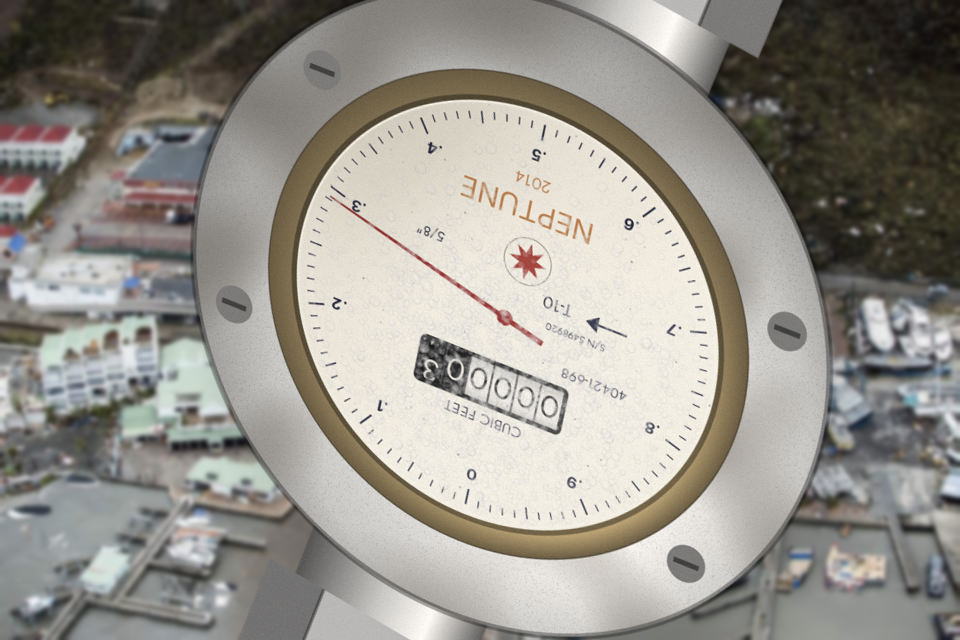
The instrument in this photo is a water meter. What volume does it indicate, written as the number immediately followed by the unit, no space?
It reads 3.29ft³
